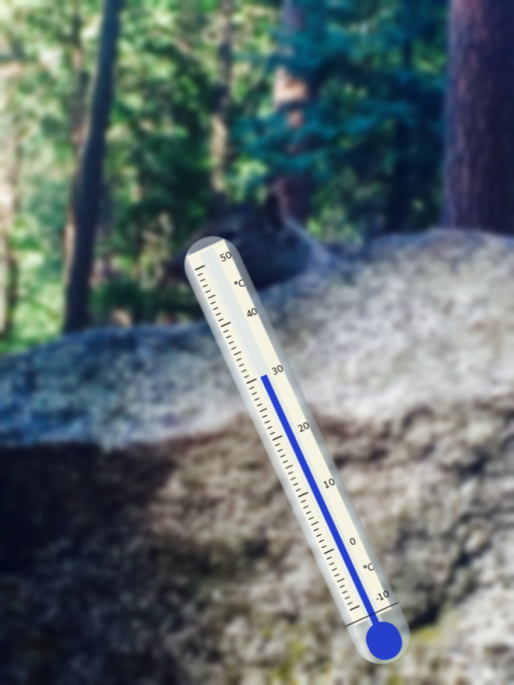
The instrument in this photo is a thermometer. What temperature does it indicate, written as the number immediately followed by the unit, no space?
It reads 30°C
